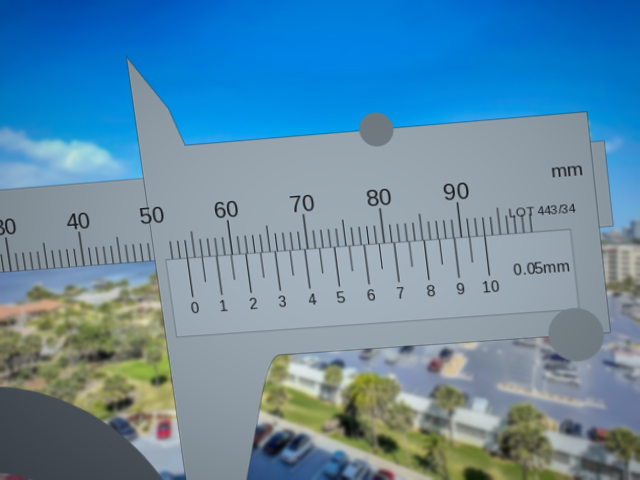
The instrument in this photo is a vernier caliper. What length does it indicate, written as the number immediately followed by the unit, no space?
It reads 54.0mm
